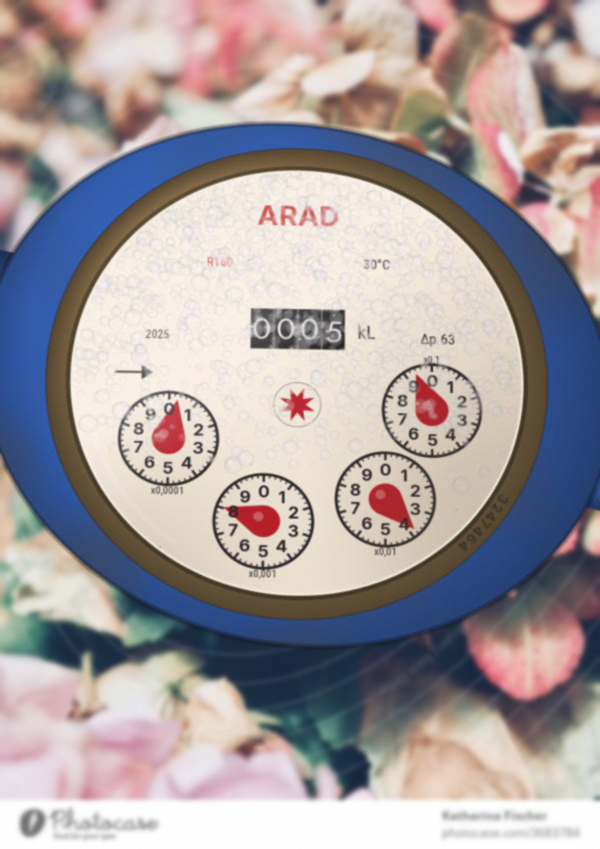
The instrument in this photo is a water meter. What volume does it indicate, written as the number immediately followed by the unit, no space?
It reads 4.9380kL
